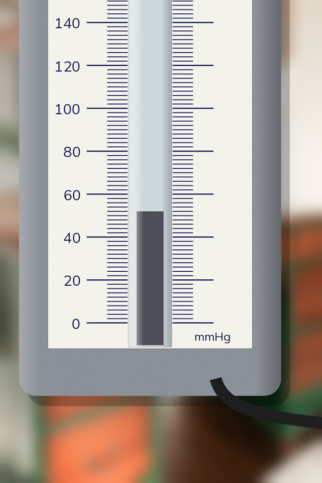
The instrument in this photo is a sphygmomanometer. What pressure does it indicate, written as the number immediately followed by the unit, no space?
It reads 52mmHg
